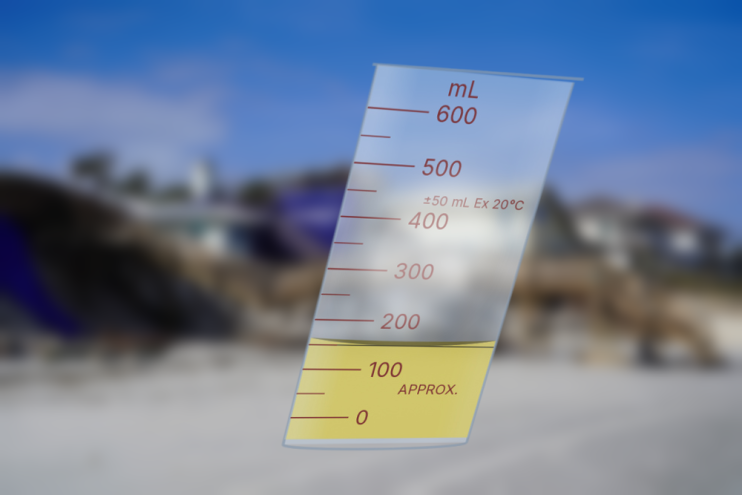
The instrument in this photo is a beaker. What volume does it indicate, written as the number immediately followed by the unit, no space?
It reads 150mL
